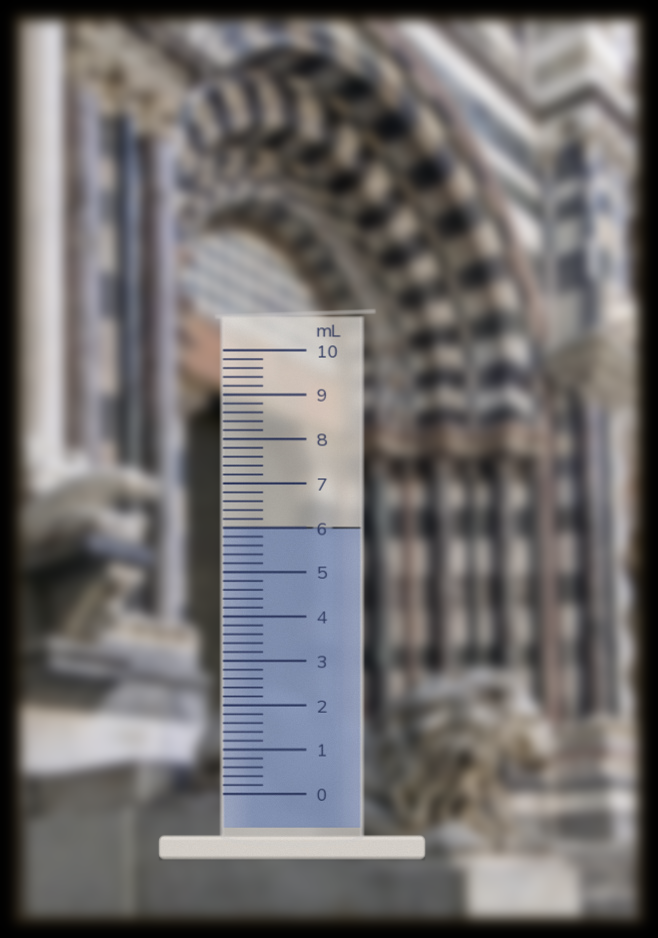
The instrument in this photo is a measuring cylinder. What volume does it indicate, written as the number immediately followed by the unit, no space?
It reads 6mL
